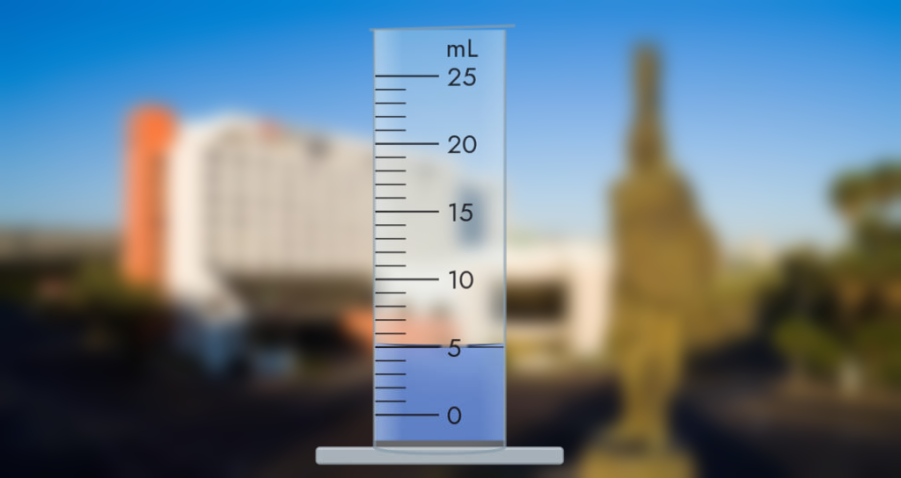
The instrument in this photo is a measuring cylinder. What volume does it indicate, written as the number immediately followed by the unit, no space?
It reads 5mL
